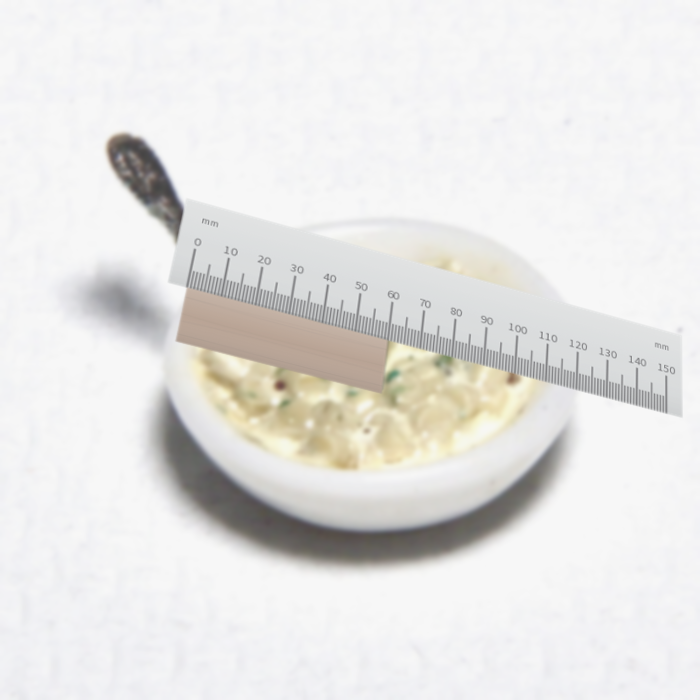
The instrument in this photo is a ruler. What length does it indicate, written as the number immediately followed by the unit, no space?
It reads 60mm
